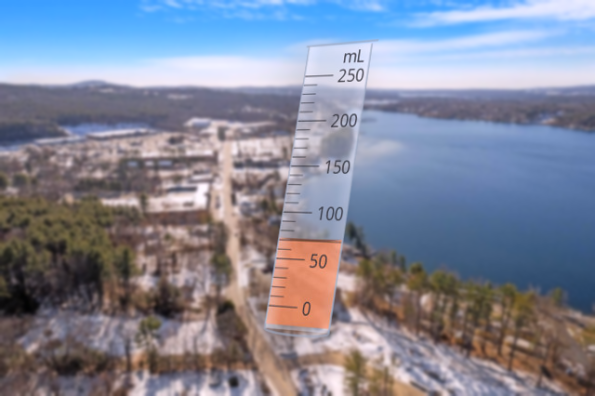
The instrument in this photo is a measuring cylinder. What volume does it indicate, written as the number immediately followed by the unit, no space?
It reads 70mL
